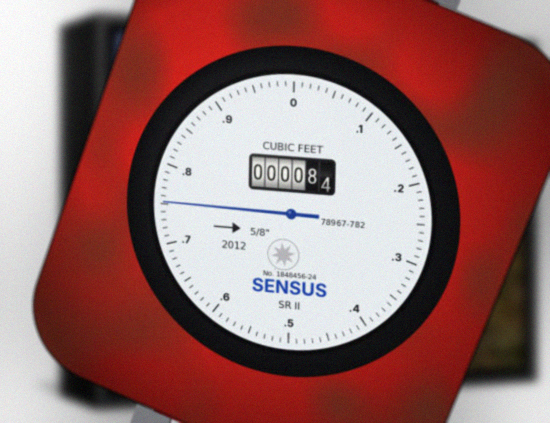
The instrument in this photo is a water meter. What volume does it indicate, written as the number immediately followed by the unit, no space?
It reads 83.75ft³
